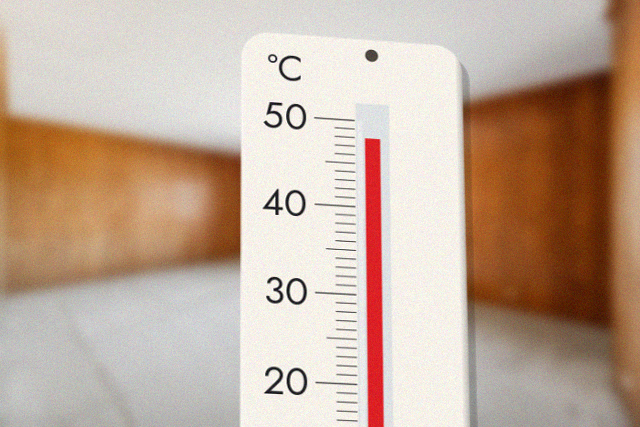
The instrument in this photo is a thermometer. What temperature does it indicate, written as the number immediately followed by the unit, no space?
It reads 48°C
